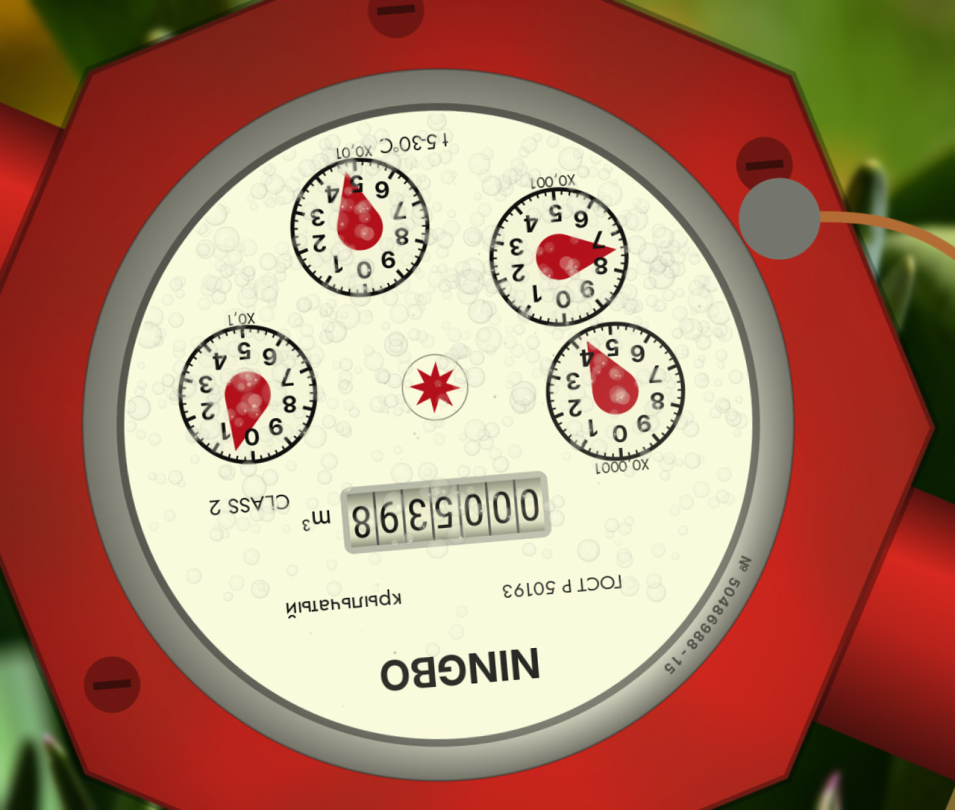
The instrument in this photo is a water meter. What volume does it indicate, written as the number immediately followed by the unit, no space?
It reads 5398.0474m³
